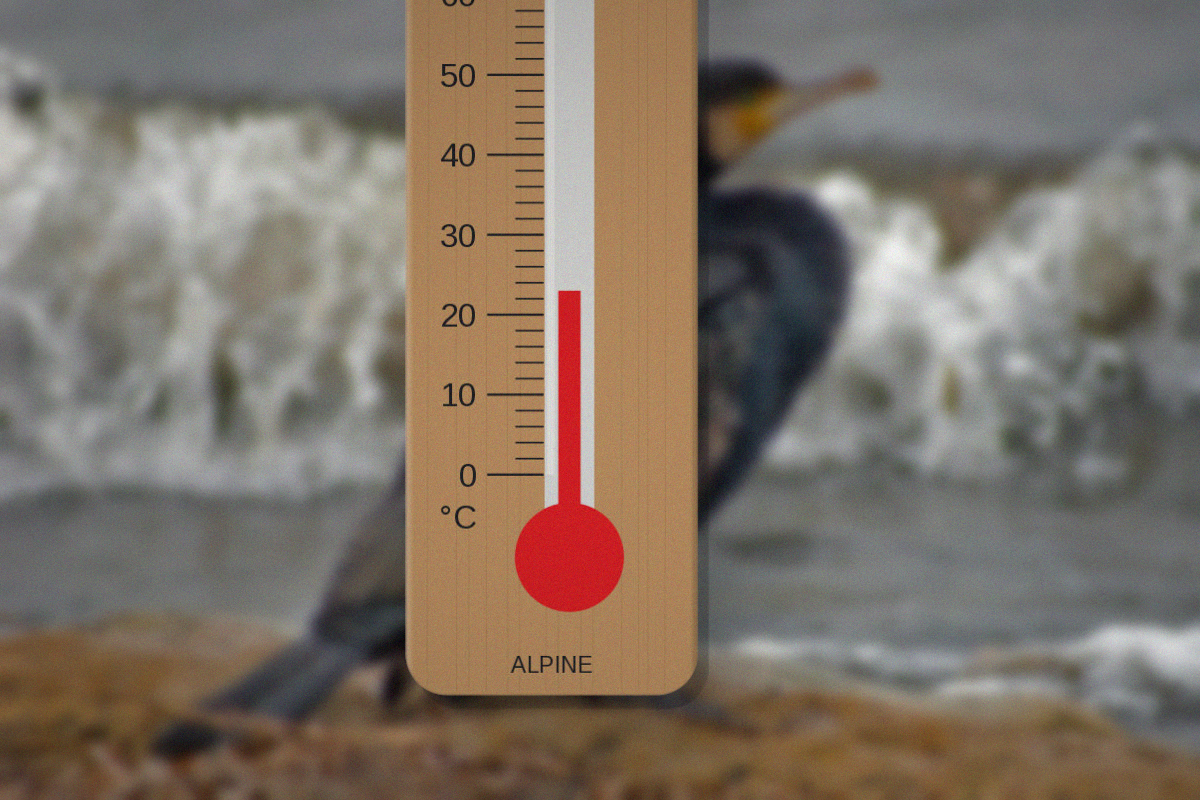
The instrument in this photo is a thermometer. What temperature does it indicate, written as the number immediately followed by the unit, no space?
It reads 23°C
